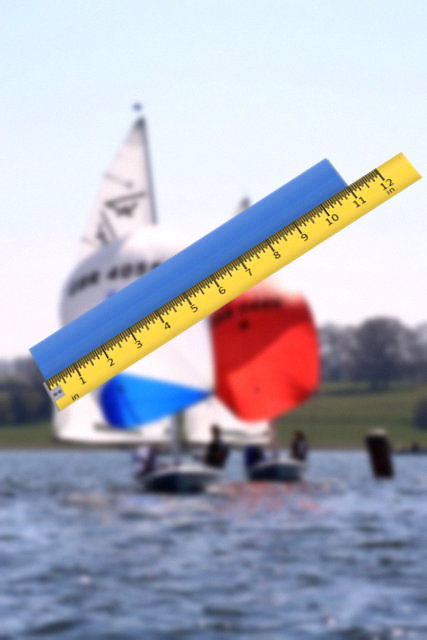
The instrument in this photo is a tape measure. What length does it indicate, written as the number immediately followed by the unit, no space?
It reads 11in
